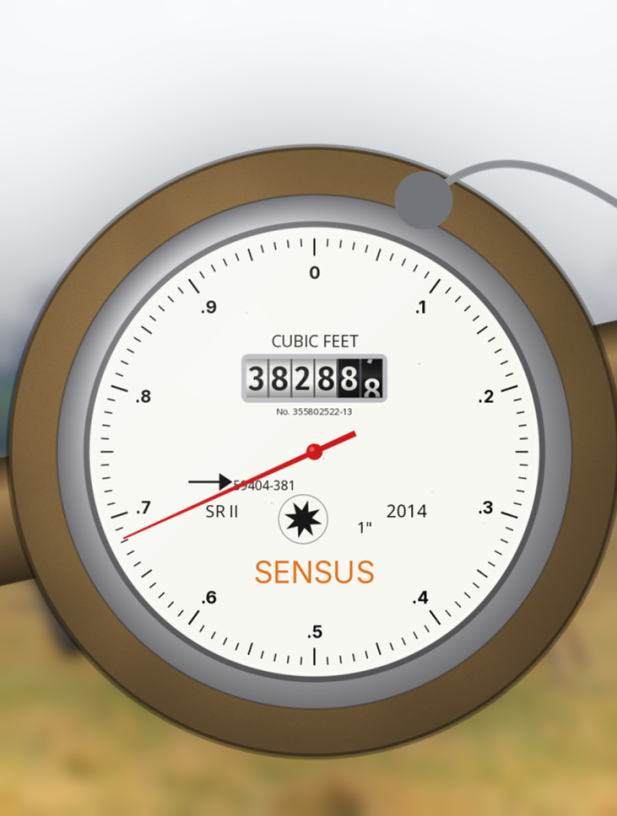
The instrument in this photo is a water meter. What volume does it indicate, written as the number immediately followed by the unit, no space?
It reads 382887.68ft³
